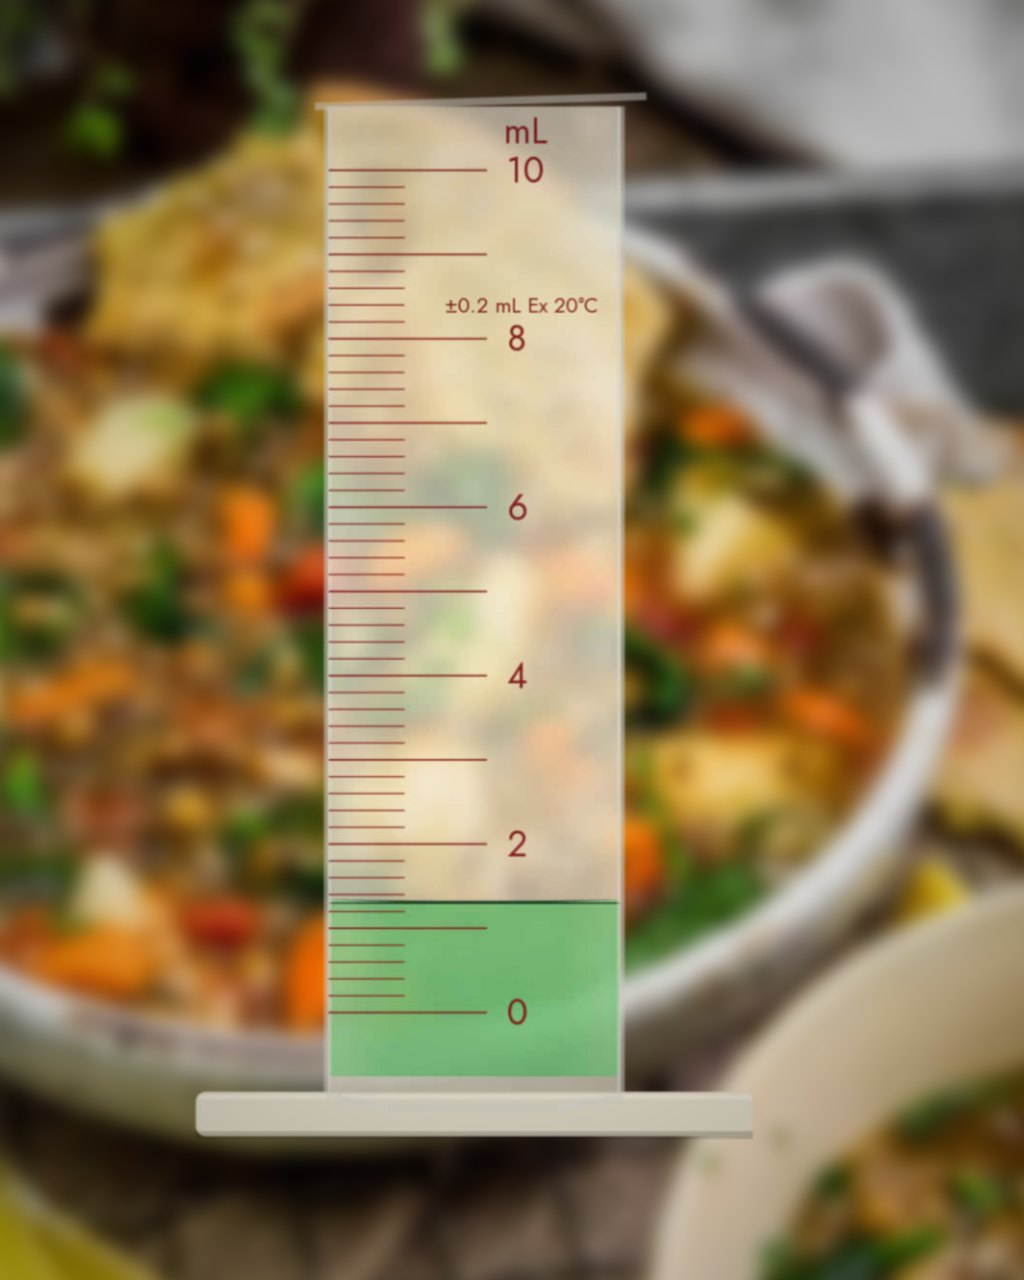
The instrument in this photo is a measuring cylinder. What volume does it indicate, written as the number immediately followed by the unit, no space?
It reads 1.3mL
